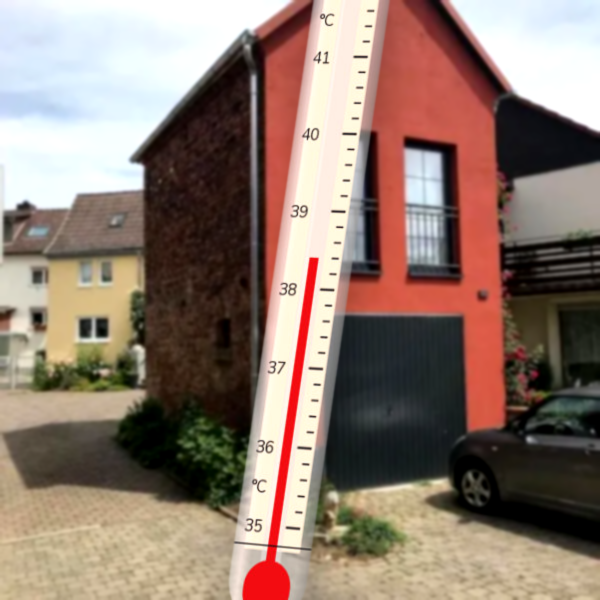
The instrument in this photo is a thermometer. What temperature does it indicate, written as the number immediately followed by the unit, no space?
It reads 38.4°C
